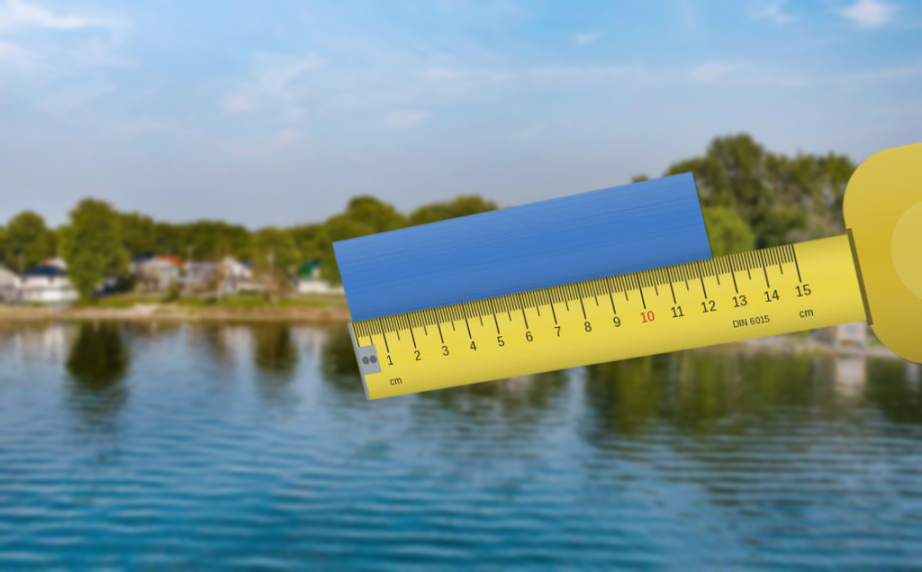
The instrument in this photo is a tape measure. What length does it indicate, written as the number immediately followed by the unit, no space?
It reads 12.5cm
